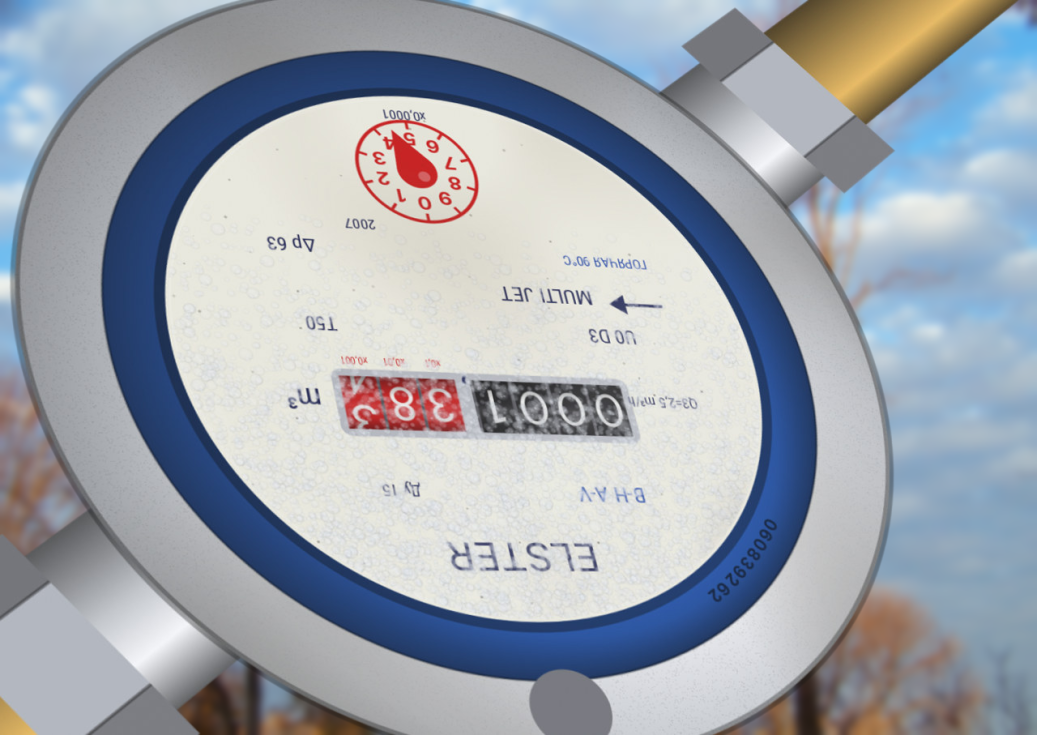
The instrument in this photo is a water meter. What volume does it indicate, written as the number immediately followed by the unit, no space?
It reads 1.3834m³
